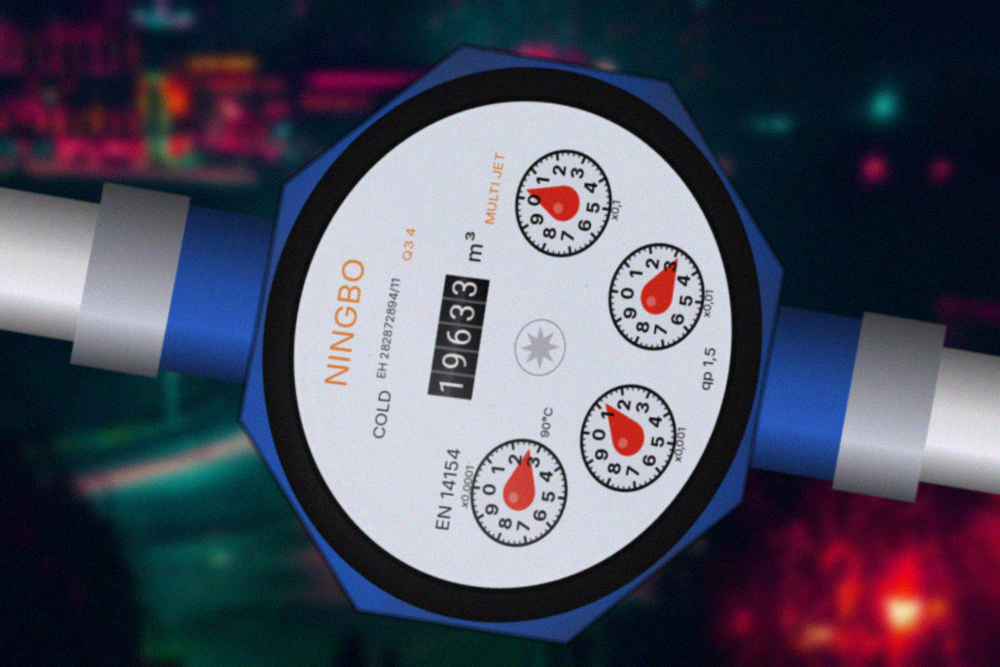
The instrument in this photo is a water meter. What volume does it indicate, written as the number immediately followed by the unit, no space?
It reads 19633.0312m³
